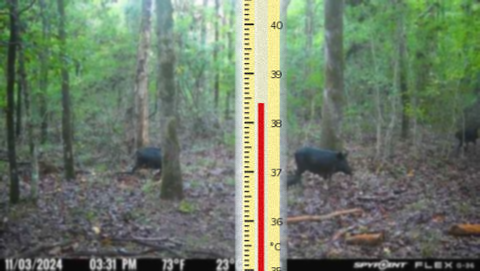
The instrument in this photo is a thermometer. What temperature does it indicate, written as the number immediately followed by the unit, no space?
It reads 38.4°C
